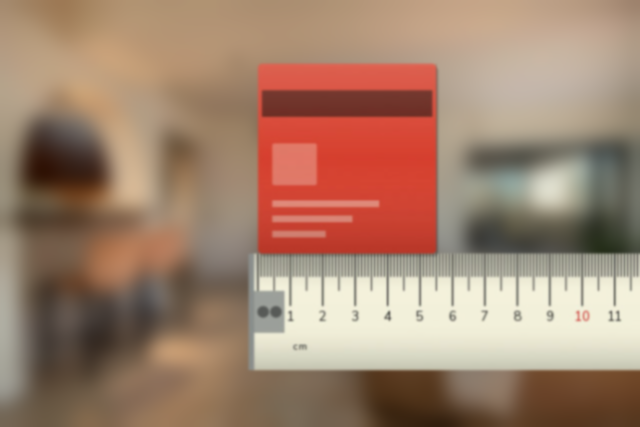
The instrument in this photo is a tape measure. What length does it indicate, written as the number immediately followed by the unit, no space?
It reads 5.5cm
